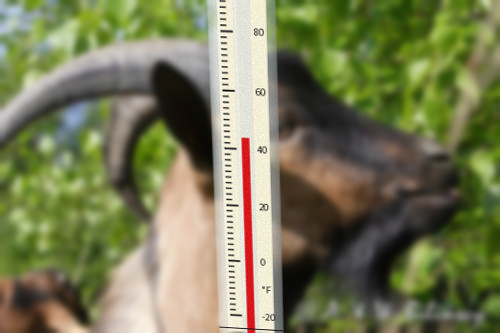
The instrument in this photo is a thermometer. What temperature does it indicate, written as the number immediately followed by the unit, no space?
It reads 44°F
